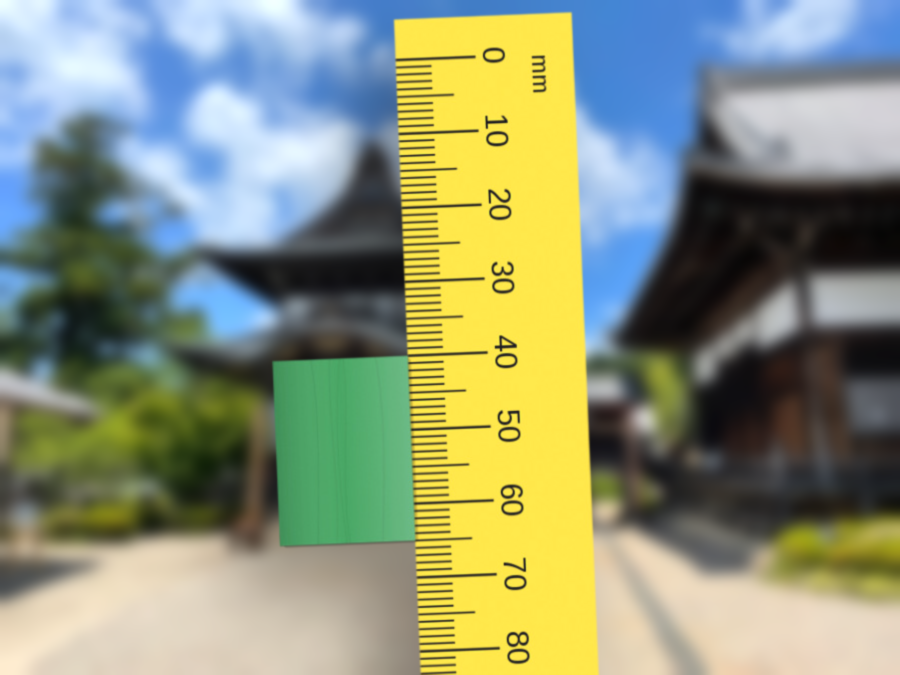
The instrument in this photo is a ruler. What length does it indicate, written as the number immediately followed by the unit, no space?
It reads 25mm
